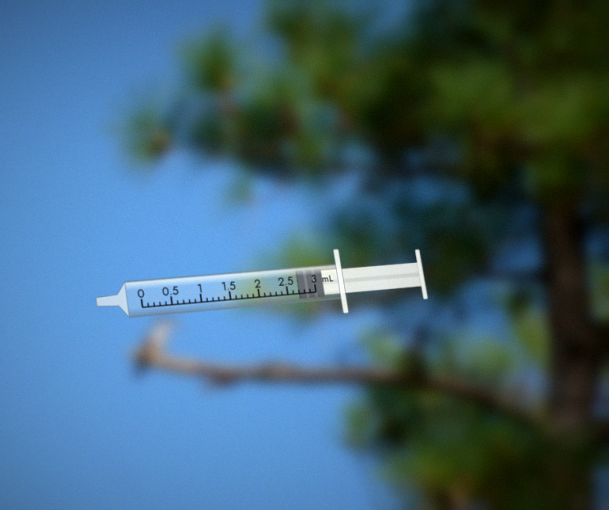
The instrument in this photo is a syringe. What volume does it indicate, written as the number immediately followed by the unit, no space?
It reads 2.7mL
